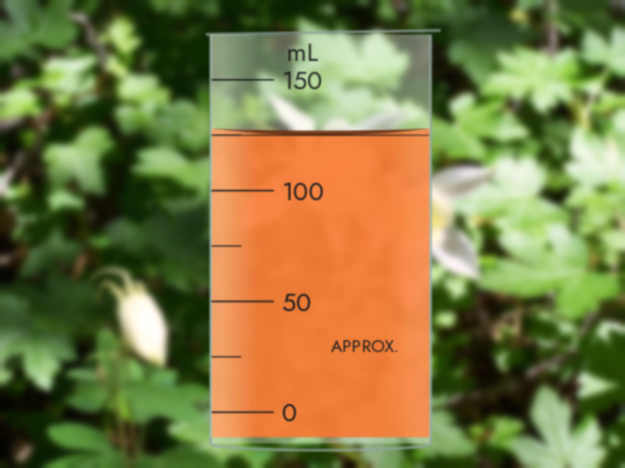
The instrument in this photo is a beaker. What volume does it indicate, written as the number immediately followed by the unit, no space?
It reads 125mL
